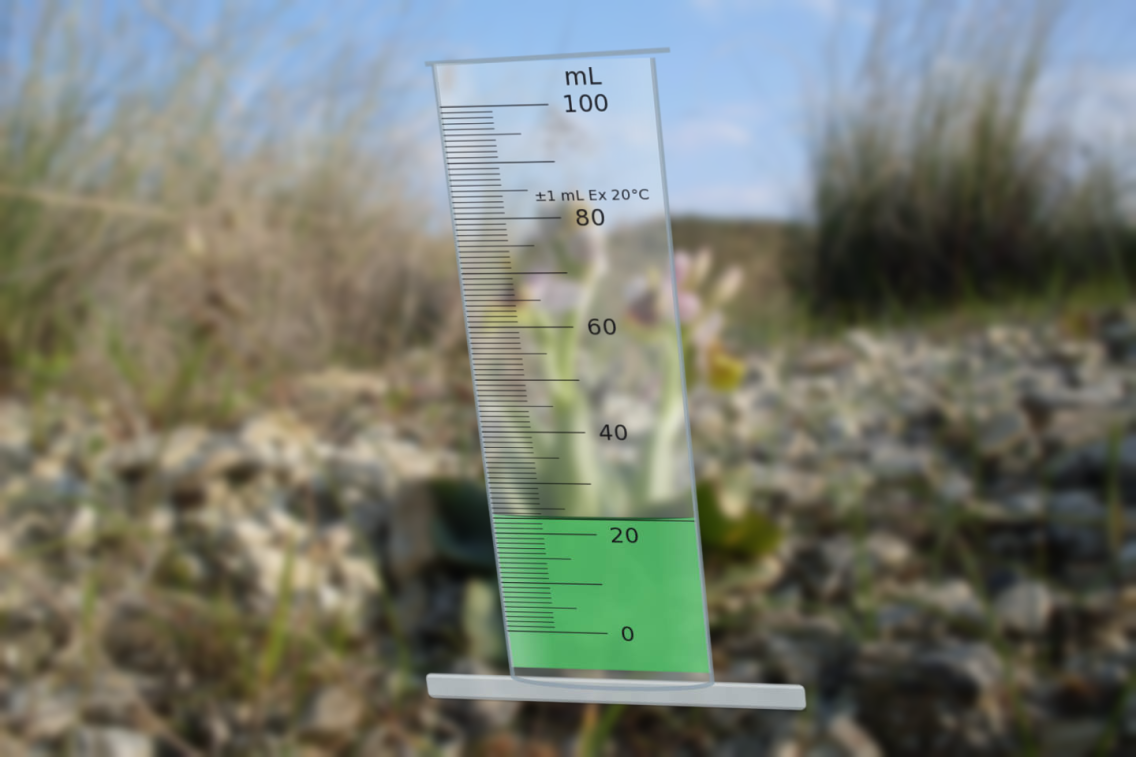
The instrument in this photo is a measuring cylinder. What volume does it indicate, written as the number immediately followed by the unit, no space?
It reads 23mL
